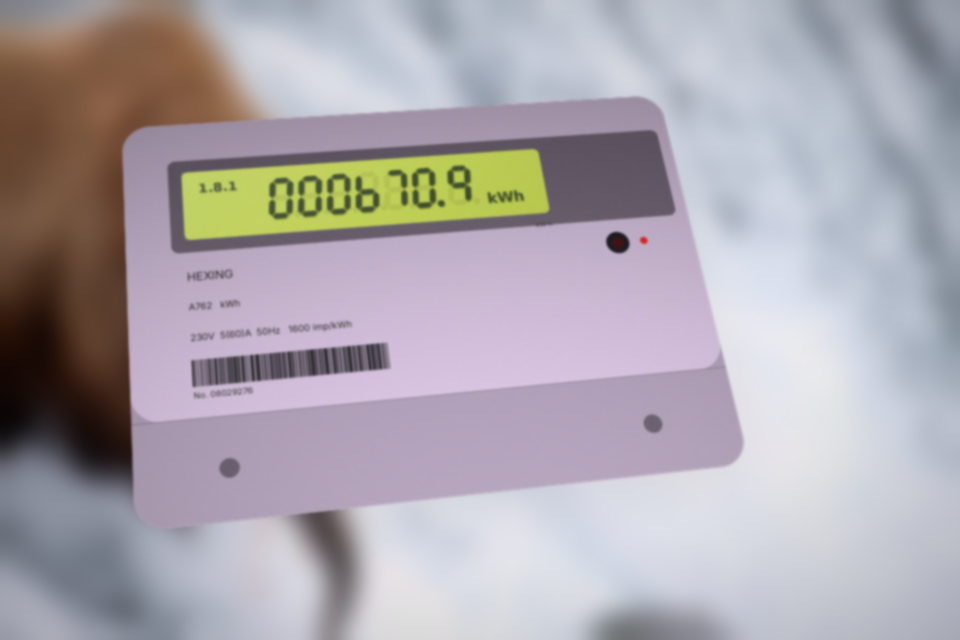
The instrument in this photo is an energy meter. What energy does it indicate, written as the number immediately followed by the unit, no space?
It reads 670.9kWh
